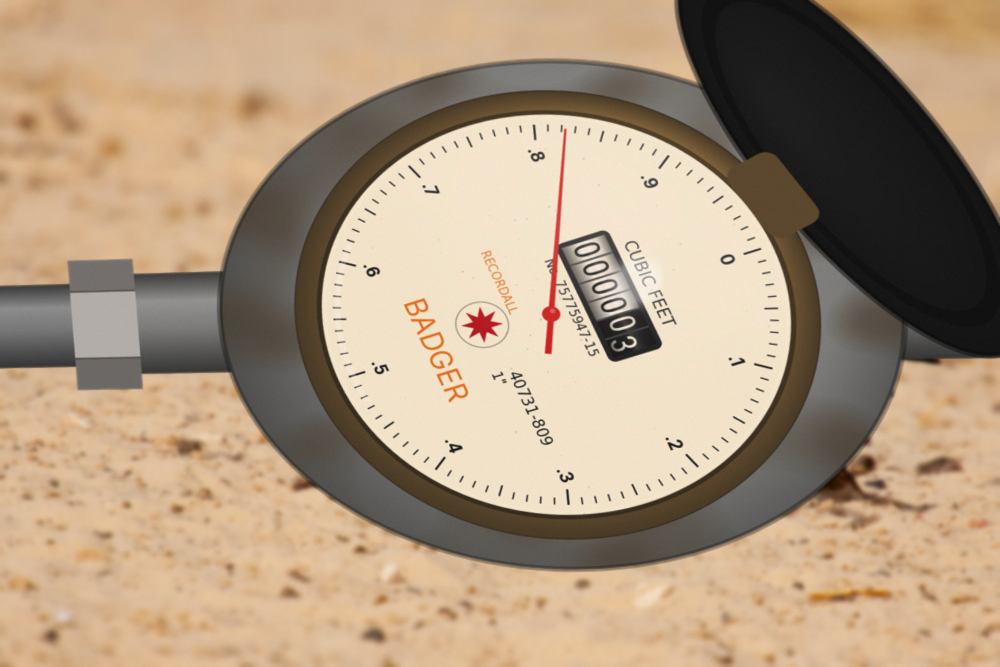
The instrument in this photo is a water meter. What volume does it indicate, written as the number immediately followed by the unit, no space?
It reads 2.82ft³
